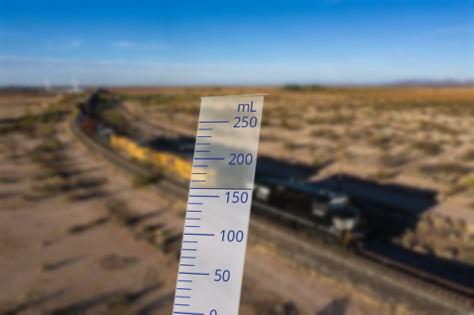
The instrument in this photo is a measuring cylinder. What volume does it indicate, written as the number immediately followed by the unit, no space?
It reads 160mL
